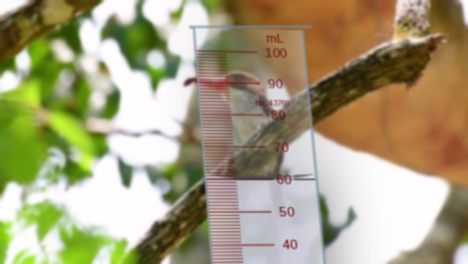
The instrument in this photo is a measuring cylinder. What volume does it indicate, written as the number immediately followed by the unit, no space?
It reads 60mL
